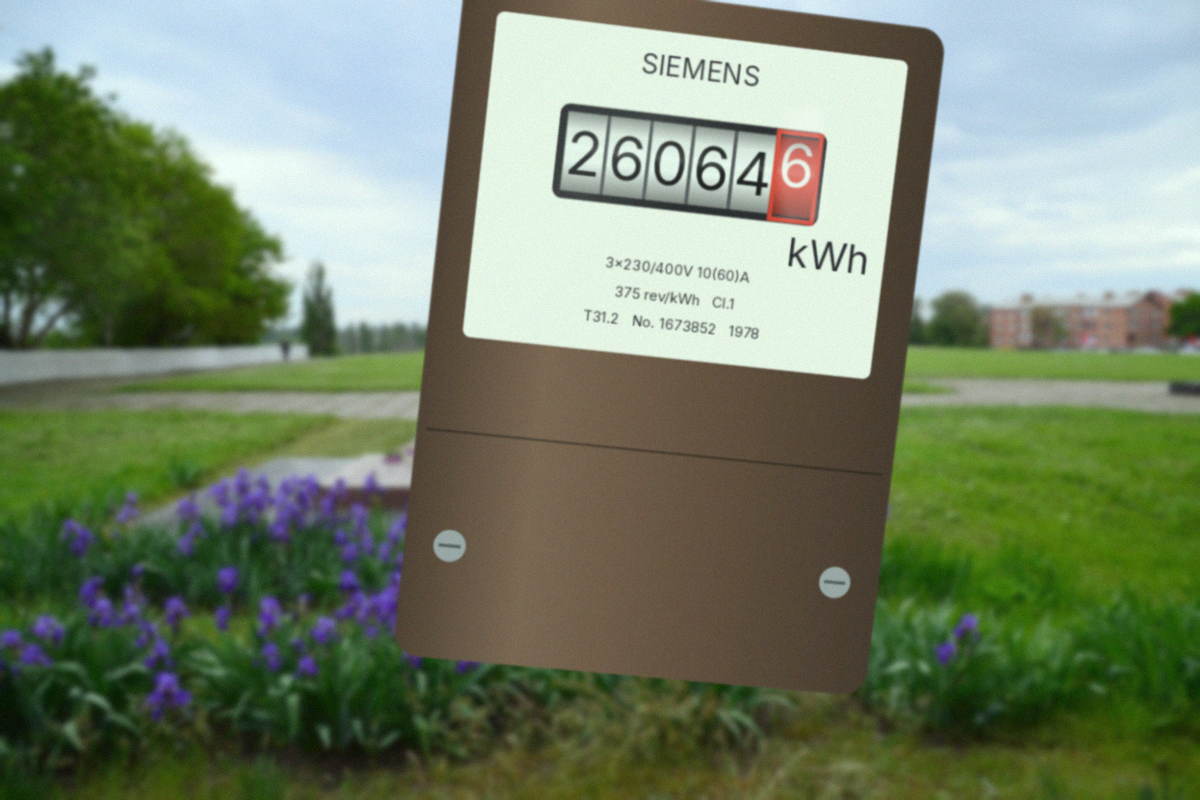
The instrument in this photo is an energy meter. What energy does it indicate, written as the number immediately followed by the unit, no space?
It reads 26064.6kWh
